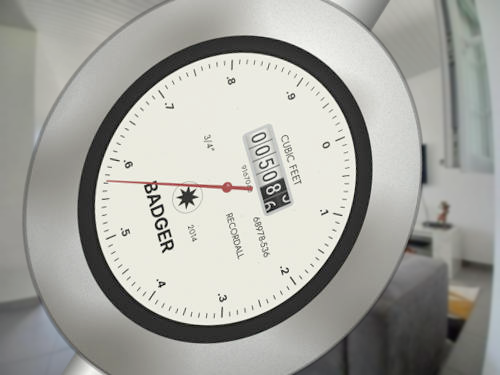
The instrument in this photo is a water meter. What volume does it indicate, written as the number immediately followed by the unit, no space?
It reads 5085.57ft³
